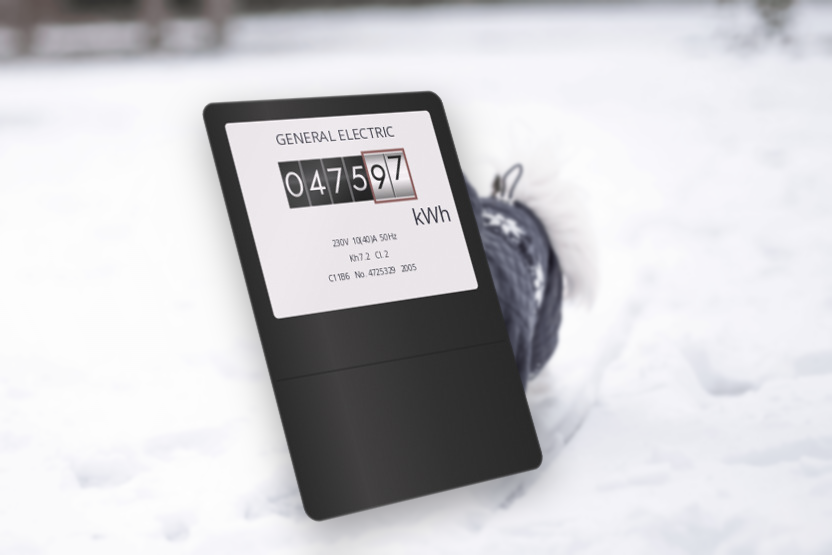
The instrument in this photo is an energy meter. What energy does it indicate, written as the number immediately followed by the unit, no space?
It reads 475.97kWh
